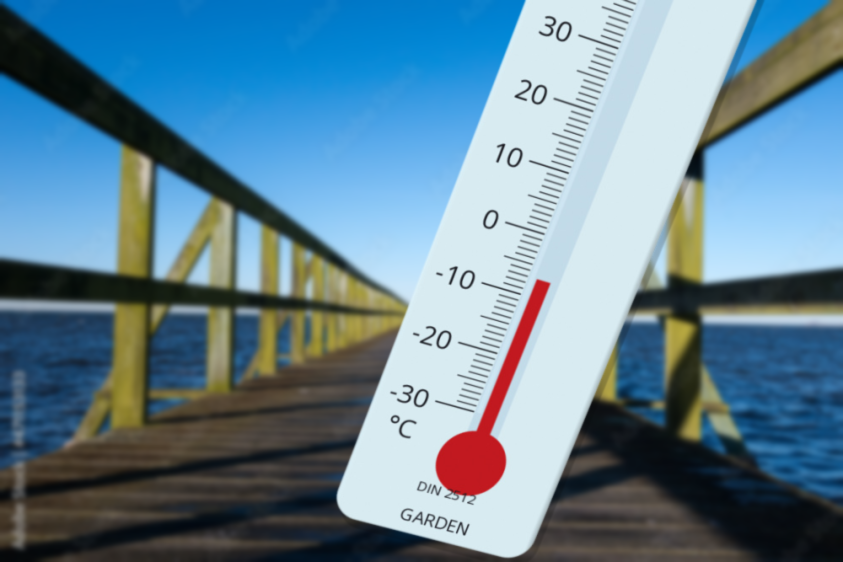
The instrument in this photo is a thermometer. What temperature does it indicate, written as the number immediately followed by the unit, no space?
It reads -7°C
